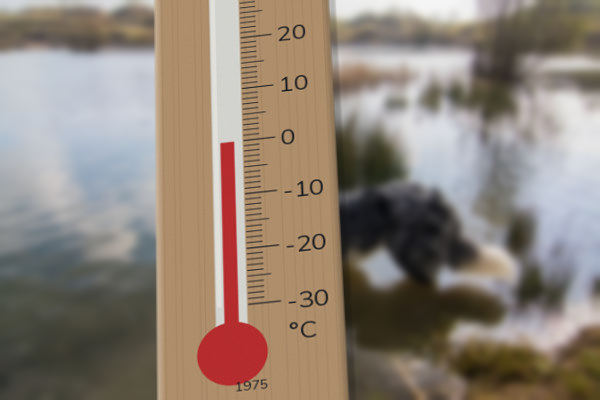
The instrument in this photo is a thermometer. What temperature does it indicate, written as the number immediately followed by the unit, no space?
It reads 0°C
